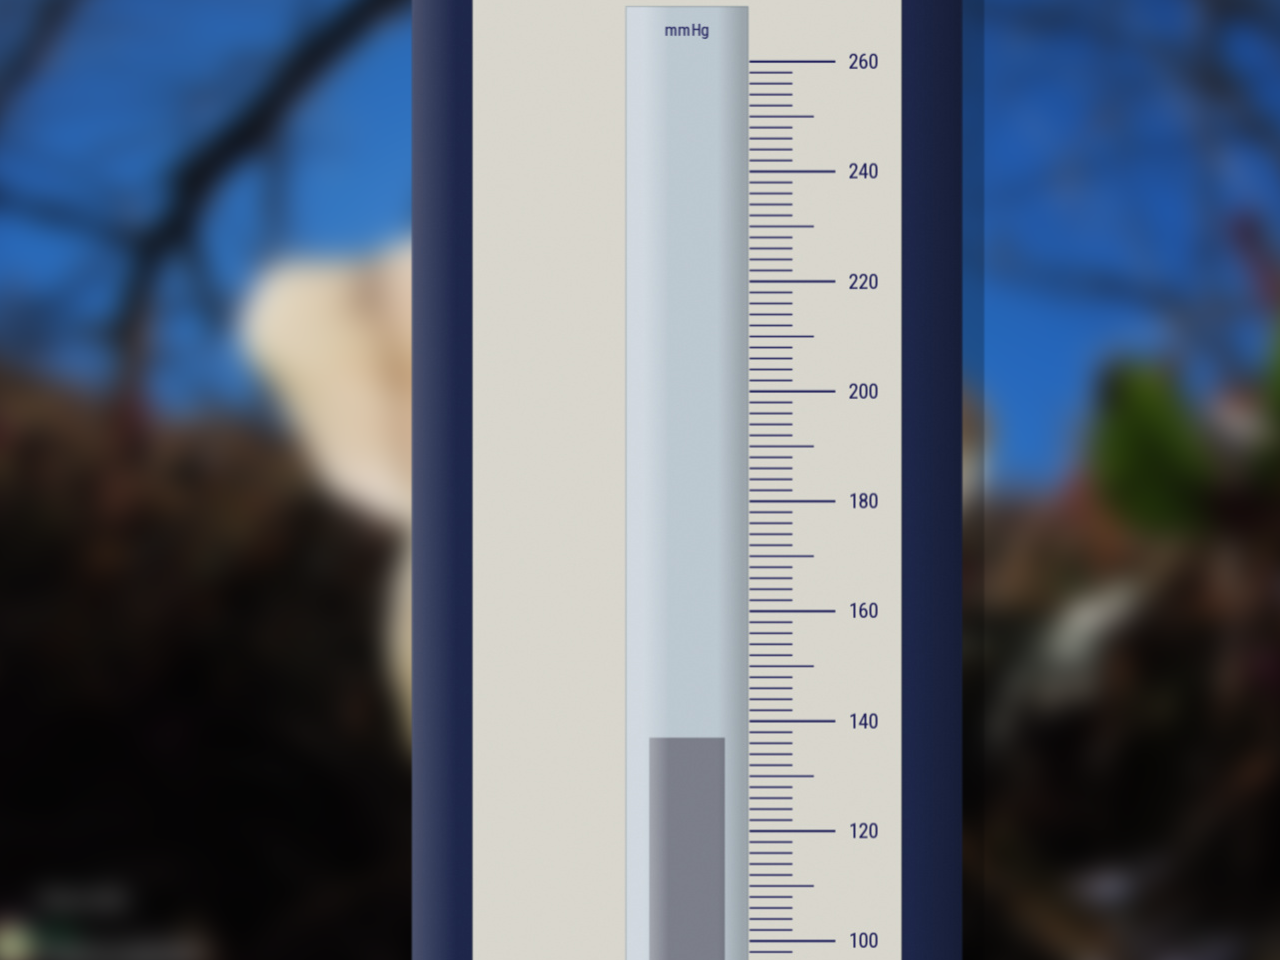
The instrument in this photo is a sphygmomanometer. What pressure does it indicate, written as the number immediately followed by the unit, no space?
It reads 137mmHg
